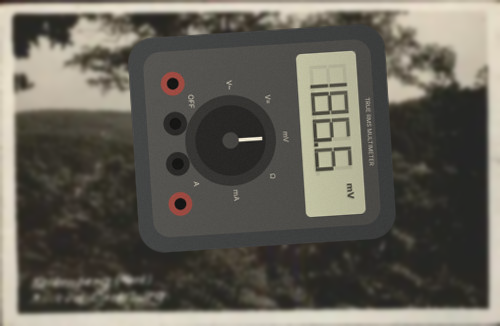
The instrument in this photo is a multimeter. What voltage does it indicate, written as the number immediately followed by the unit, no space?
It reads 186.6mV
